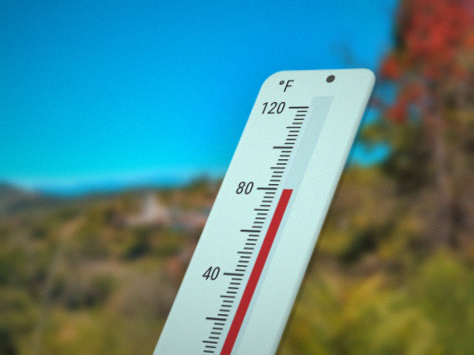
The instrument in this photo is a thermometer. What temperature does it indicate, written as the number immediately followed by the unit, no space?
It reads 80°F
